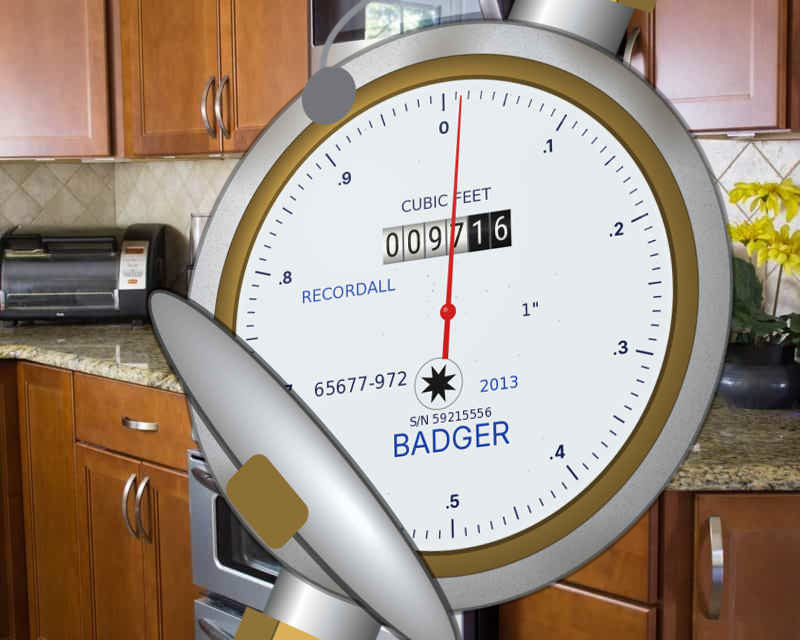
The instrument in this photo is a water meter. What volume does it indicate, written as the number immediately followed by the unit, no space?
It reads 9716.01ft³
